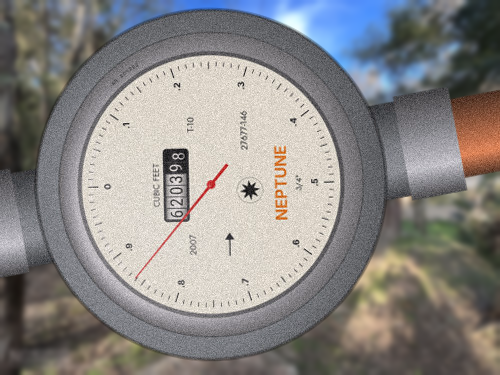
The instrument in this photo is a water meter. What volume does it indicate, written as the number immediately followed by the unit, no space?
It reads 620397.86ft³
